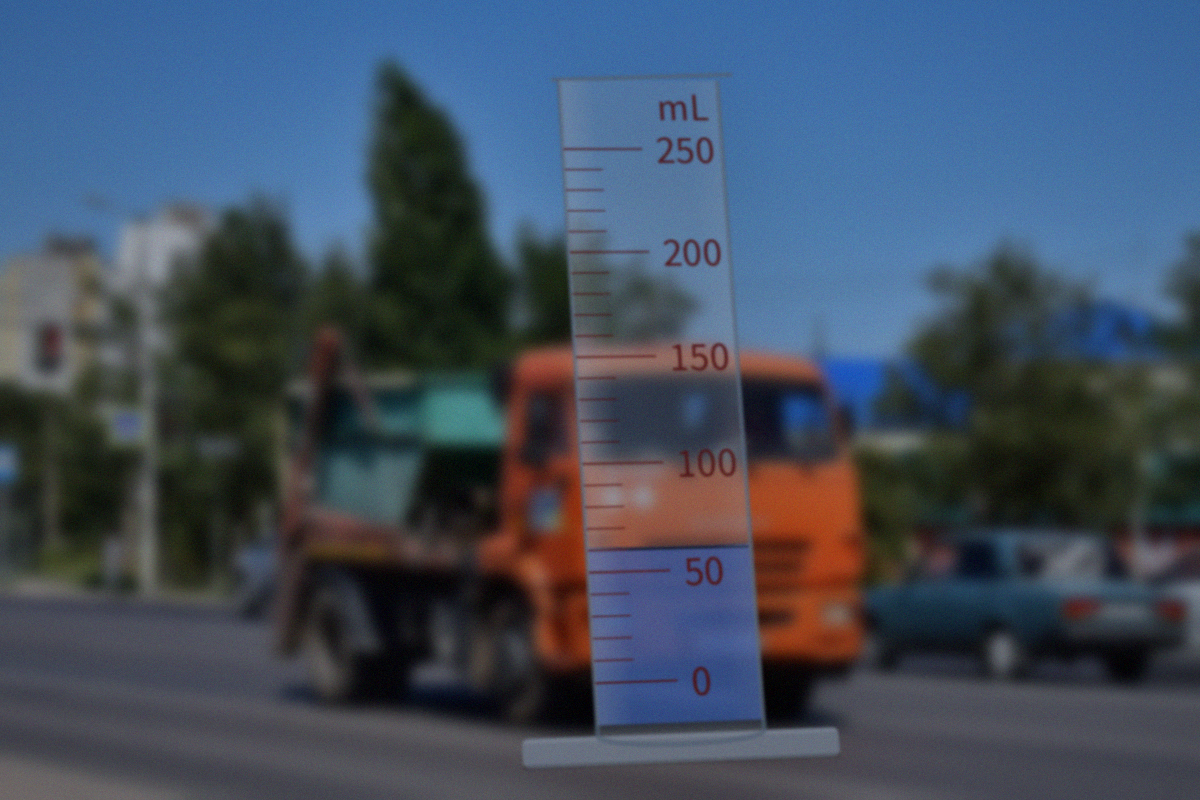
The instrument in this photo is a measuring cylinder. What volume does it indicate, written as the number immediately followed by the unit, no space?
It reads 60mL
